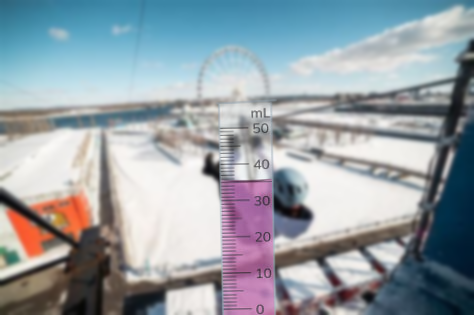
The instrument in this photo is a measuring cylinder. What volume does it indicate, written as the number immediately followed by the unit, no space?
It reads 35mL
